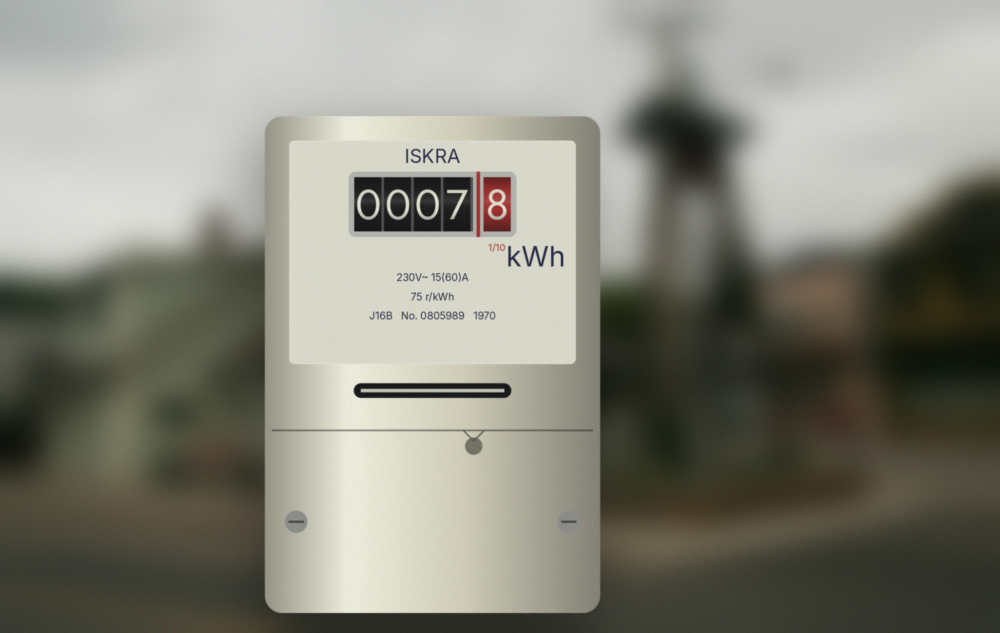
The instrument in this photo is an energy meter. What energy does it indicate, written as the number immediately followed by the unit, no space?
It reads 7.8kWh
